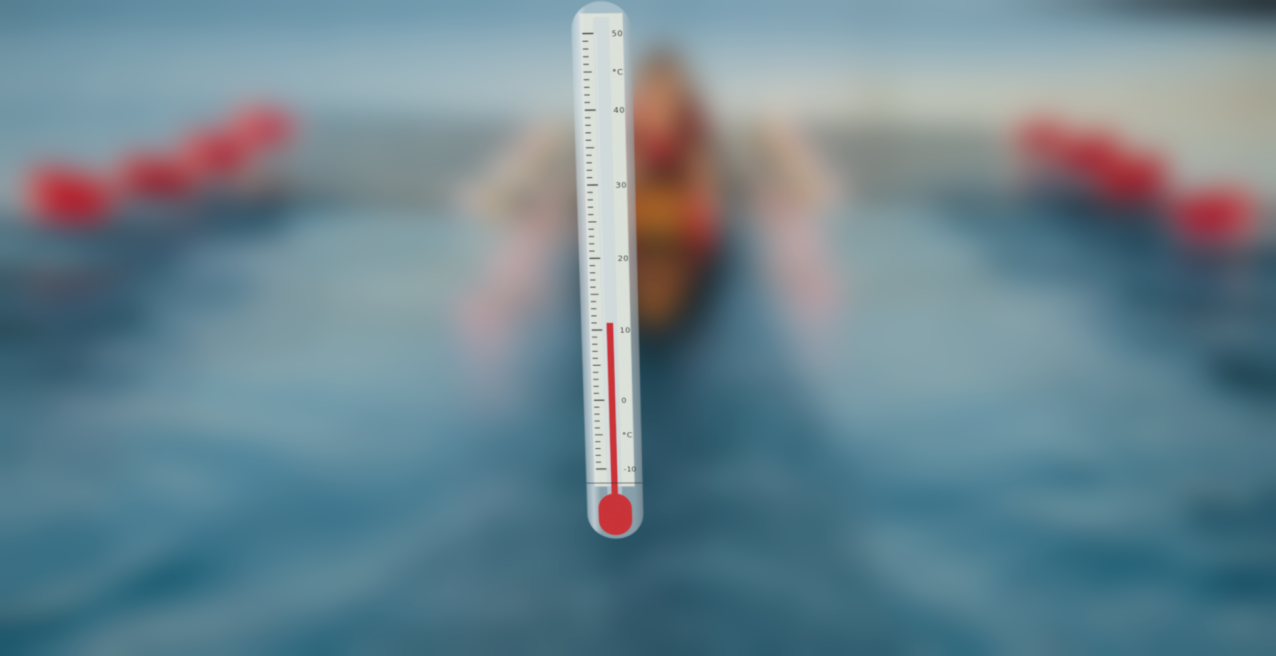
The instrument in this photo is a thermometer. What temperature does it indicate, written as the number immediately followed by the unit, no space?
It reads 11°C
